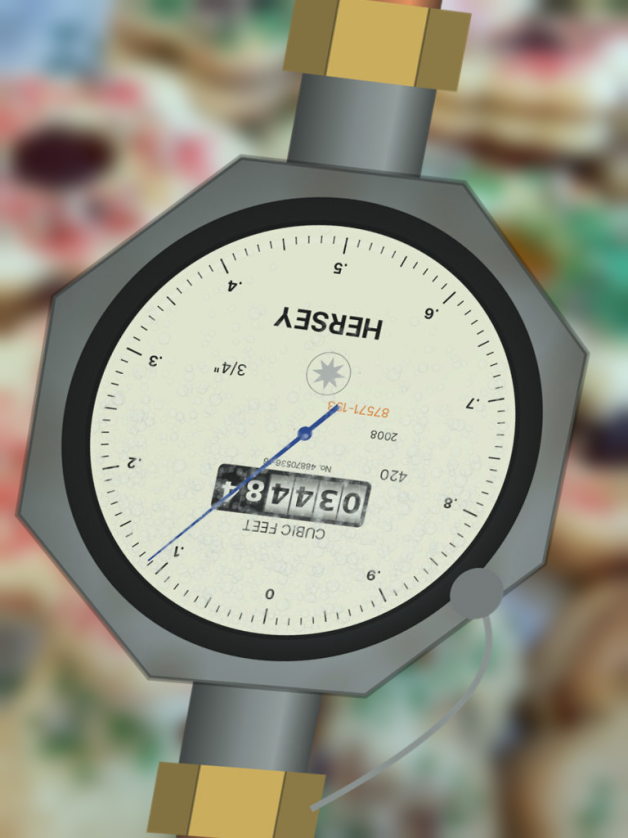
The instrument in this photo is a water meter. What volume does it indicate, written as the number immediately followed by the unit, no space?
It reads 34484.11ft³
